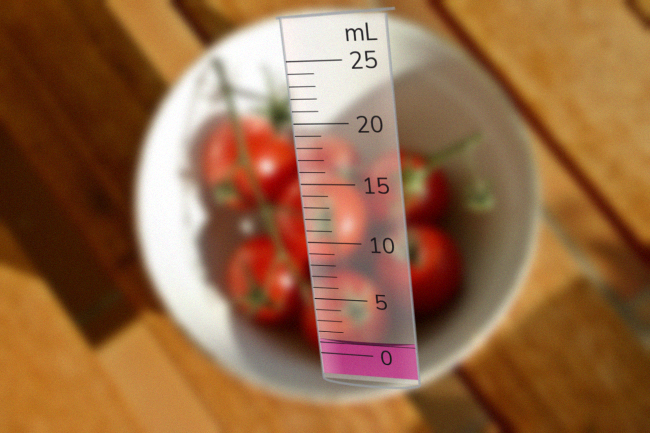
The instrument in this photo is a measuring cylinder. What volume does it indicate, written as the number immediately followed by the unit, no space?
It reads 1mL
